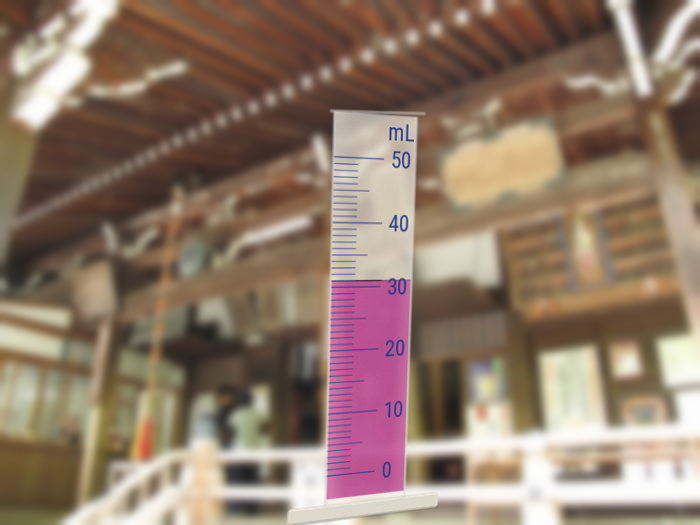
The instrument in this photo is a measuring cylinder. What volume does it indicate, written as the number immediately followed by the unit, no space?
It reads 31mL
